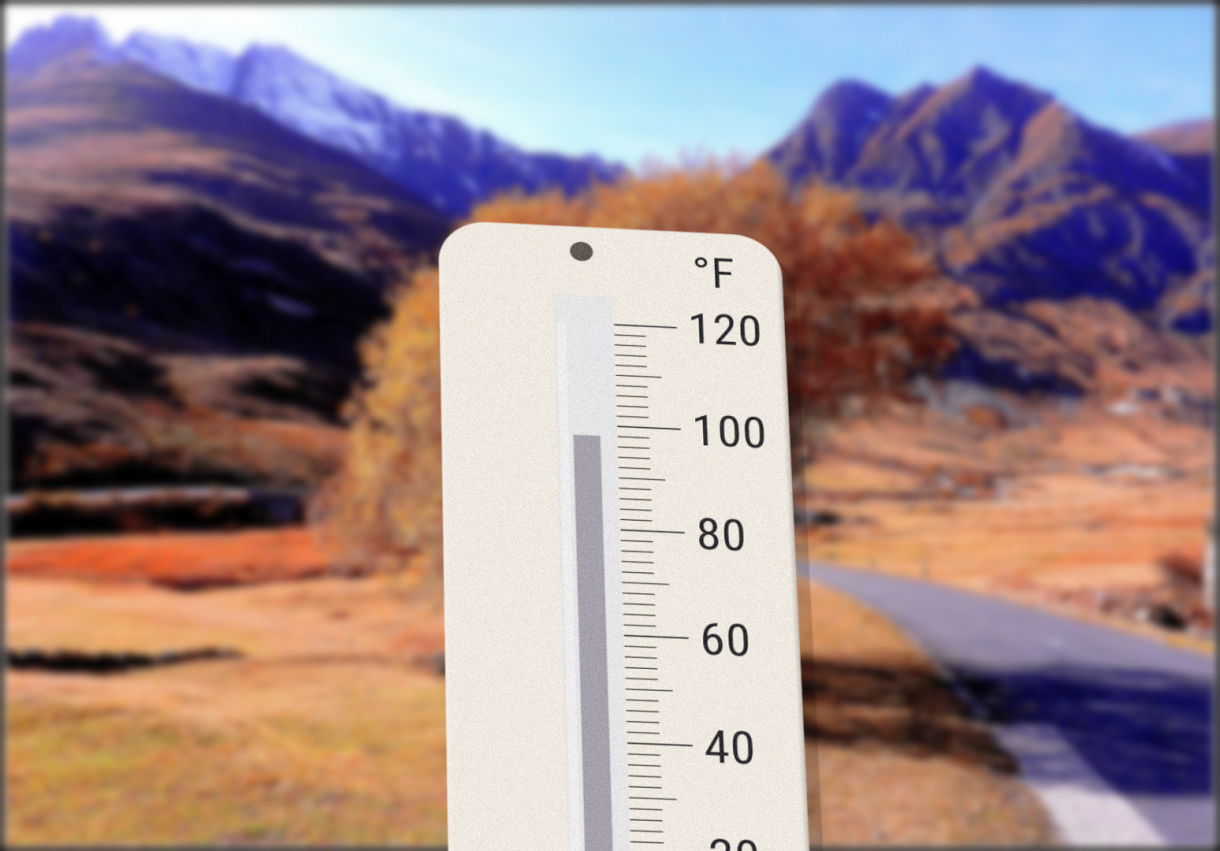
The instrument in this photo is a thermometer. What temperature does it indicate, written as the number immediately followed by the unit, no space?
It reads 98°F
